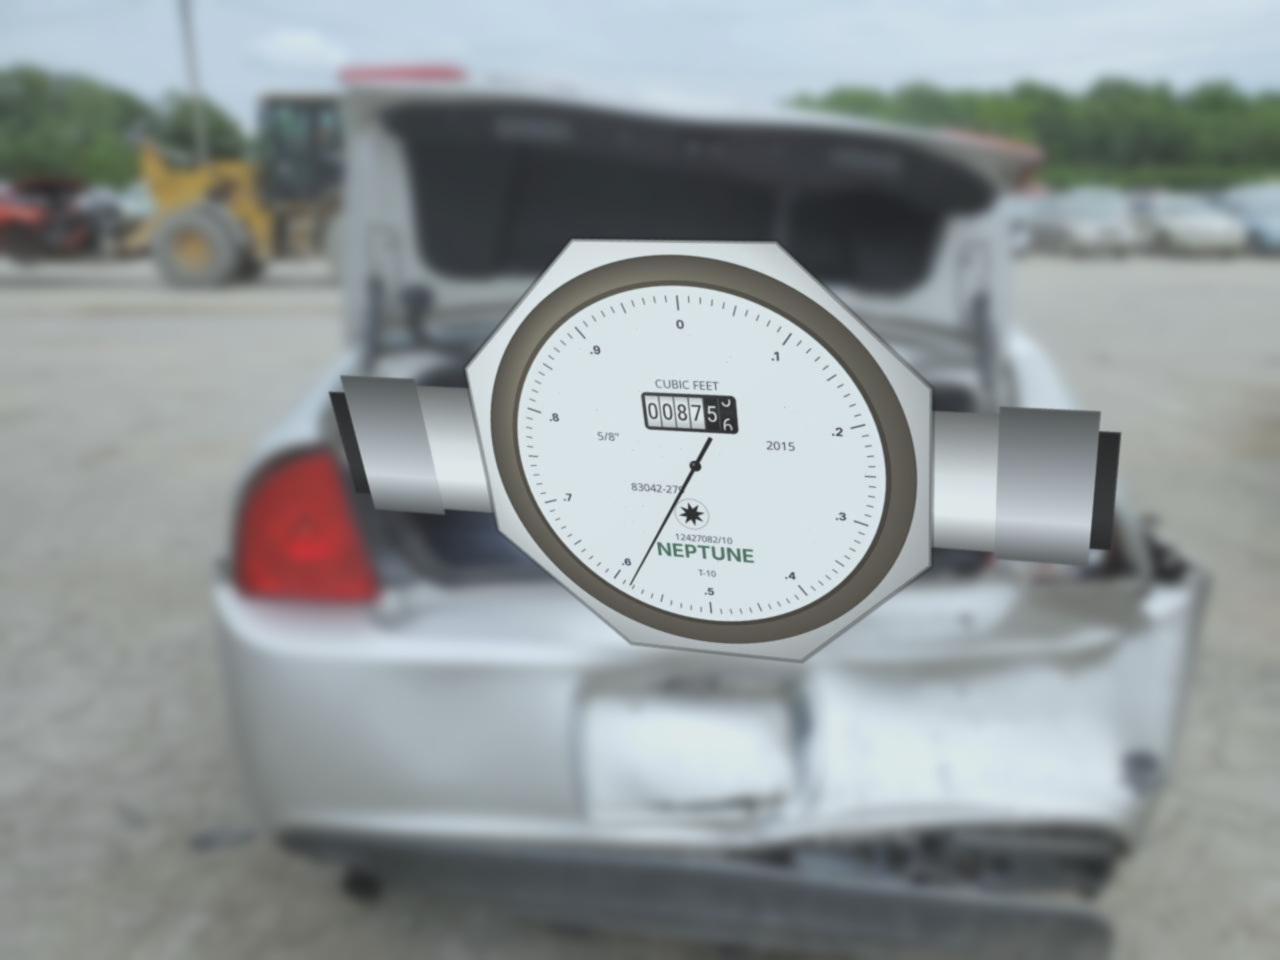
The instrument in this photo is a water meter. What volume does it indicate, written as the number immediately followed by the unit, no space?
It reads 8755.58ft³
